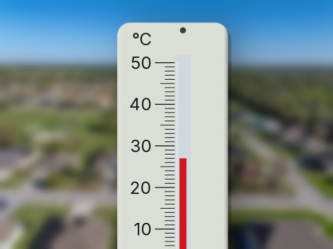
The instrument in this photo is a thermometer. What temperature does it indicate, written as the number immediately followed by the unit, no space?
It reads 27°C
